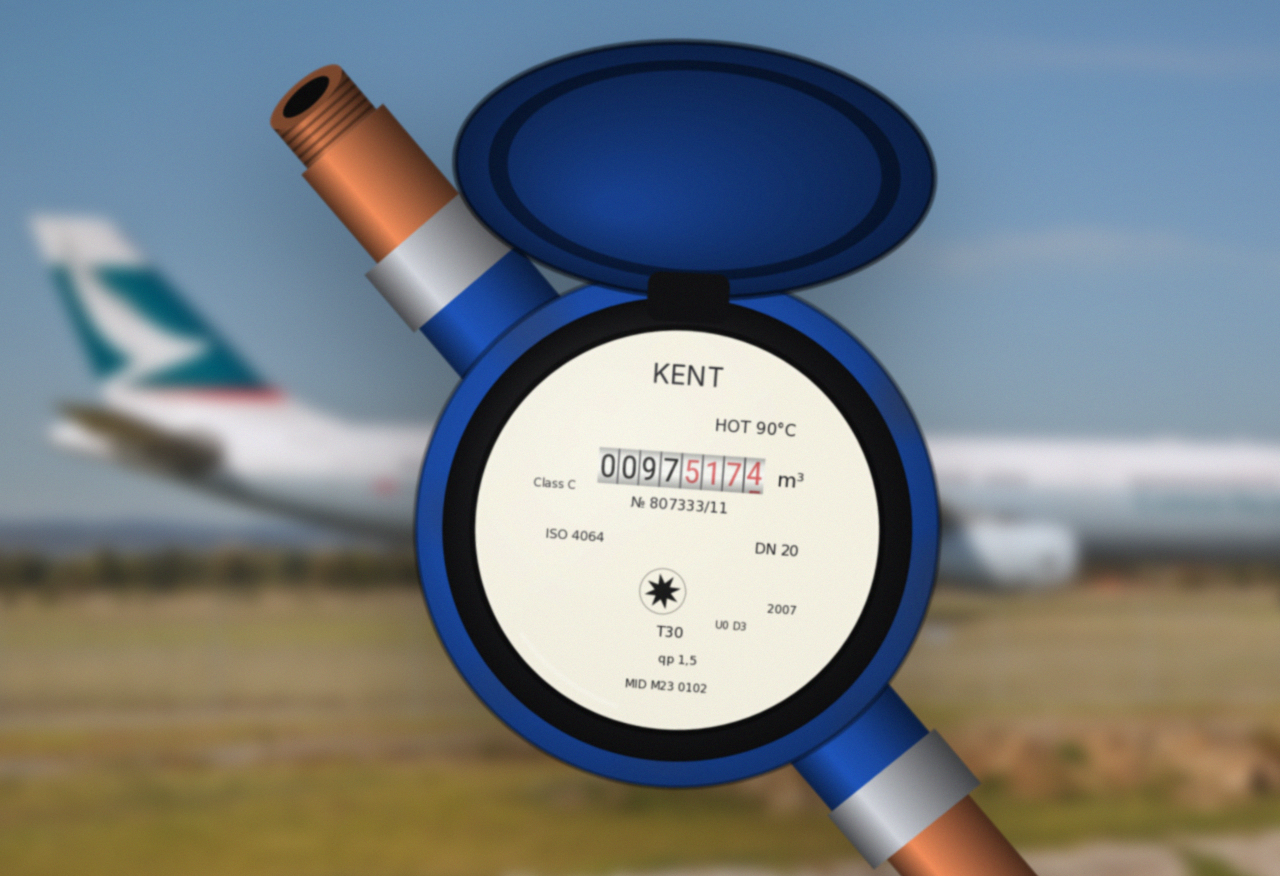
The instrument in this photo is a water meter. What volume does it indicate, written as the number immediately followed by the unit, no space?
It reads 97.5174m³
